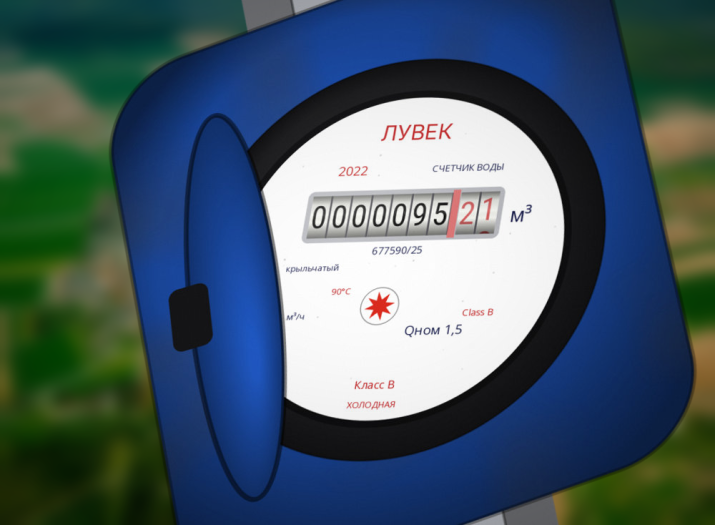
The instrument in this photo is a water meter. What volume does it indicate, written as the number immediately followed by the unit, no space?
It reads 95.21m³
